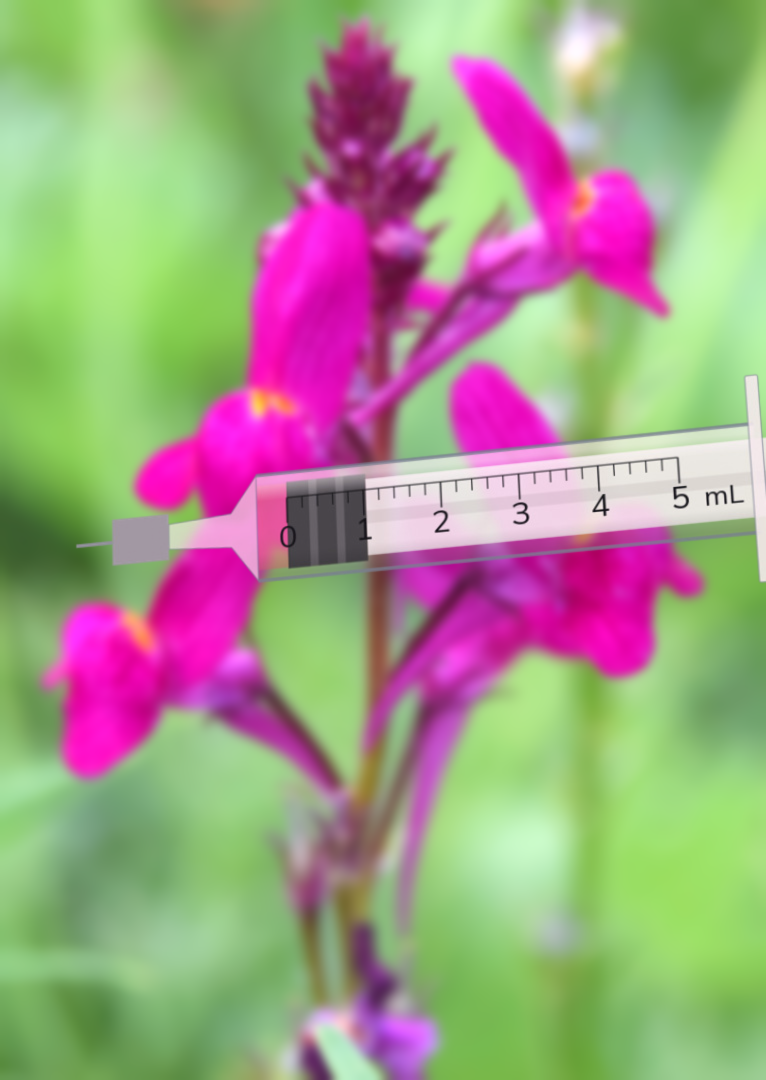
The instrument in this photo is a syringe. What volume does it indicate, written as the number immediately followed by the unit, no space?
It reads 0mL
